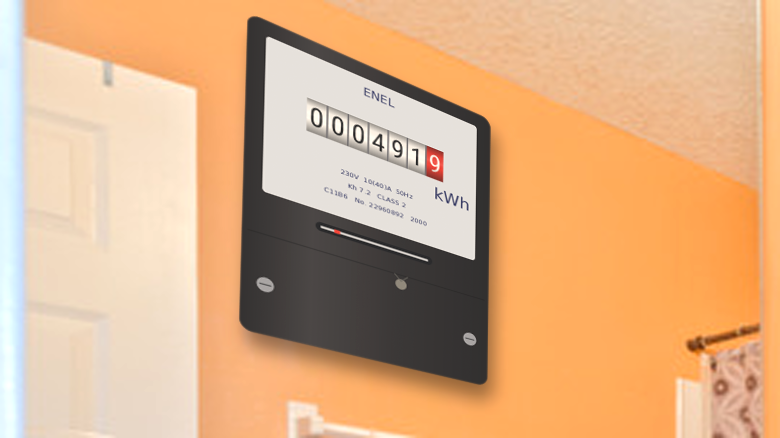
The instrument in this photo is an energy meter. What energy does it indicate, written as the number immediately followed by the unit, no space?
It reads 491.9kWh
